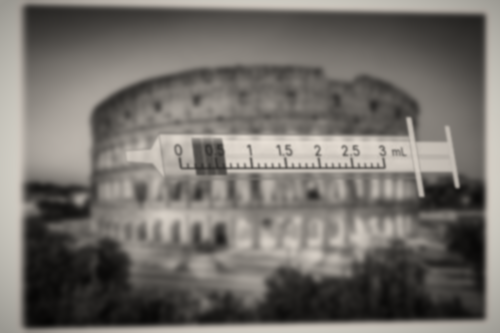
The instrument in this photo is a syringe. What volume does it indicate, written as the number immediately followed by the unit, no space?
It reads 0.2mL
